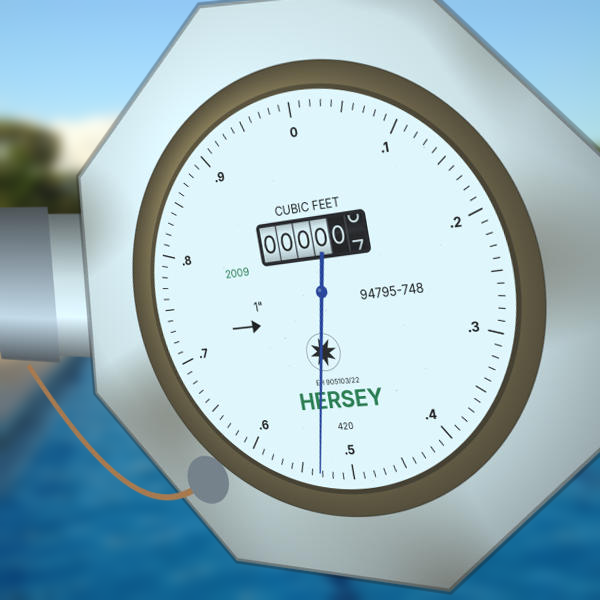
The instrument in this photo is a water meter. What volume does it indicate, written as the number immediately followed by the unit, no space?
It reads 6.53ft³
